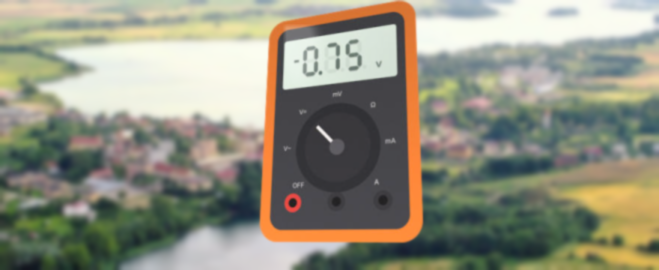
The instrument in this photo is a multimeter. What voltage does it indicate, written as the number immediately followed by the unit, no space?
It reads -0.75V
